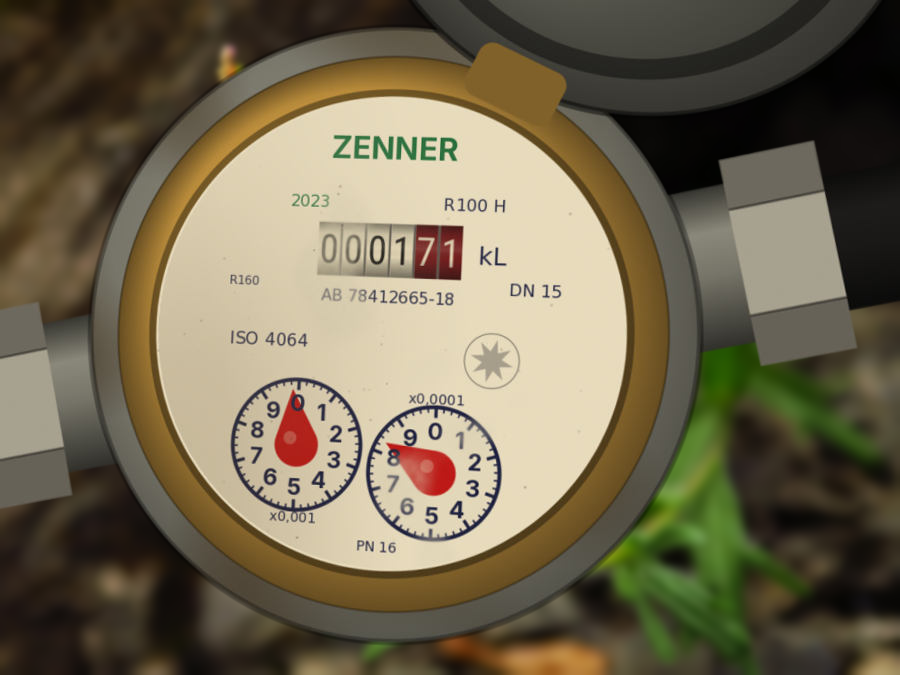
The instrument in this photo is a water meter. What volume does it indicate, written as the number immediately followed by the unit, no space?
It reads 1.7098kL
